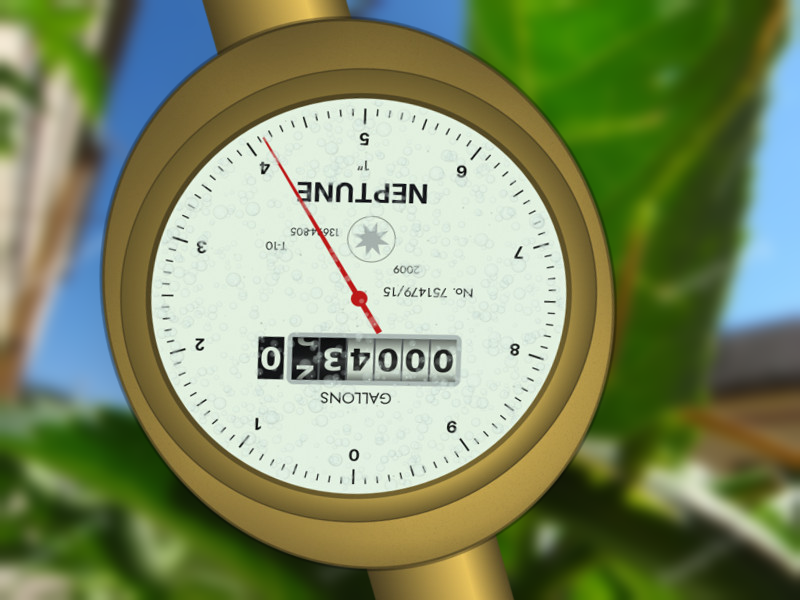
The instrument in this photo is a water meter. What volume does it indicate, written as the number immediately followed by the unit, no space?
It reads 4324.1gal
